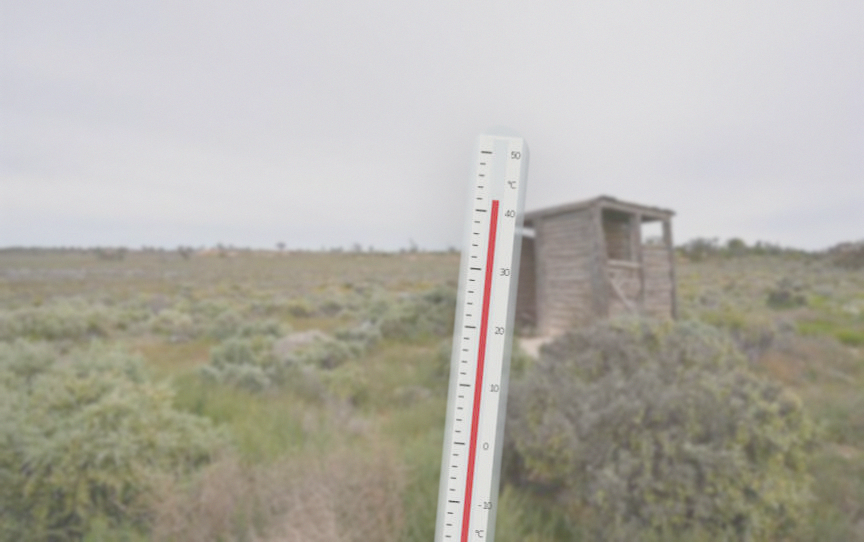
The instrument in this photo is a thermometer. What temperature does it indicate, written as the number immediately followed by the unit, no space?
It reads 42°C
